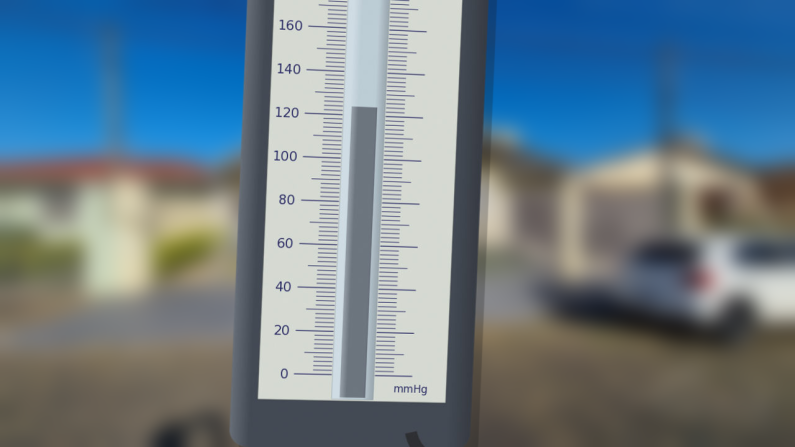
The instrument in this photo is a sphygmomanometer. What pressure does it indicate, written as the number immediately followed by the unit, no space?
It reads 124mmHg
